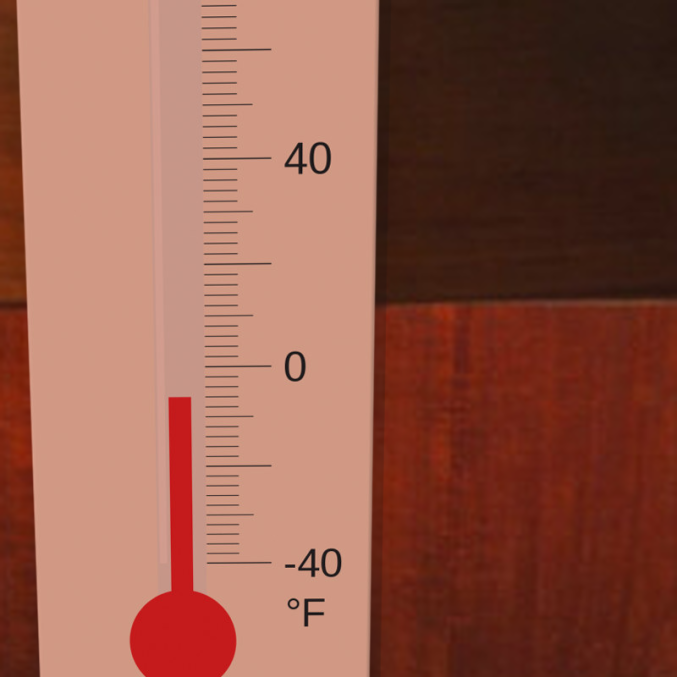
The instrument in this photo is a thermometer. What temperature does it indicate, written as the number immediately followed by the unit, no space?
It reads -6°F
